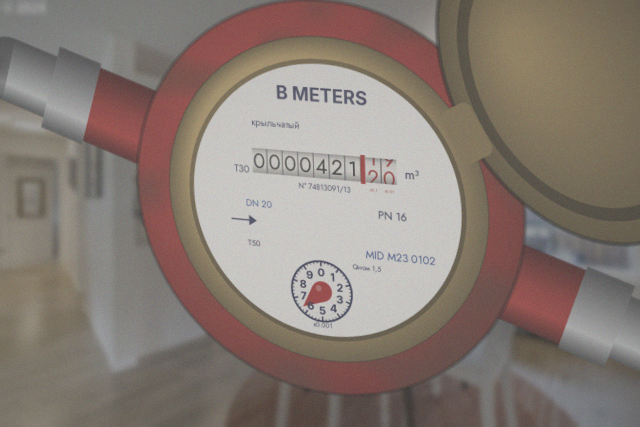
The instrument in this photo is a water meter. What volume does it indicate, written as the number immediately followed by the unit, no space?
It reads 421.196m³
